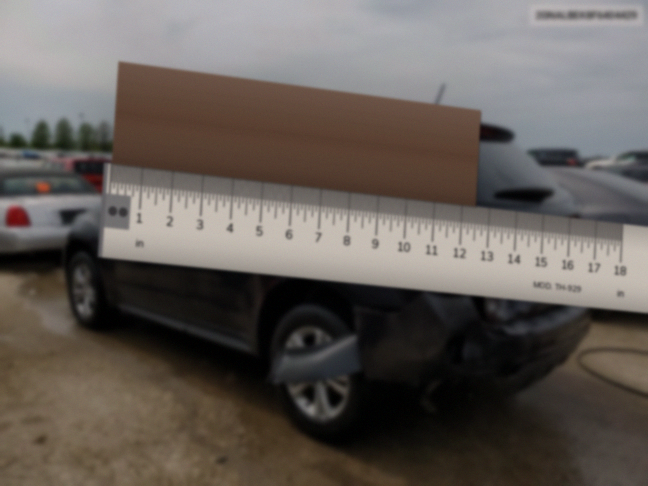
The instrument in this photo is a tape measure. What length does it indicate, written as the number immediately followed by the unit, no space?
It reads 12.5in
